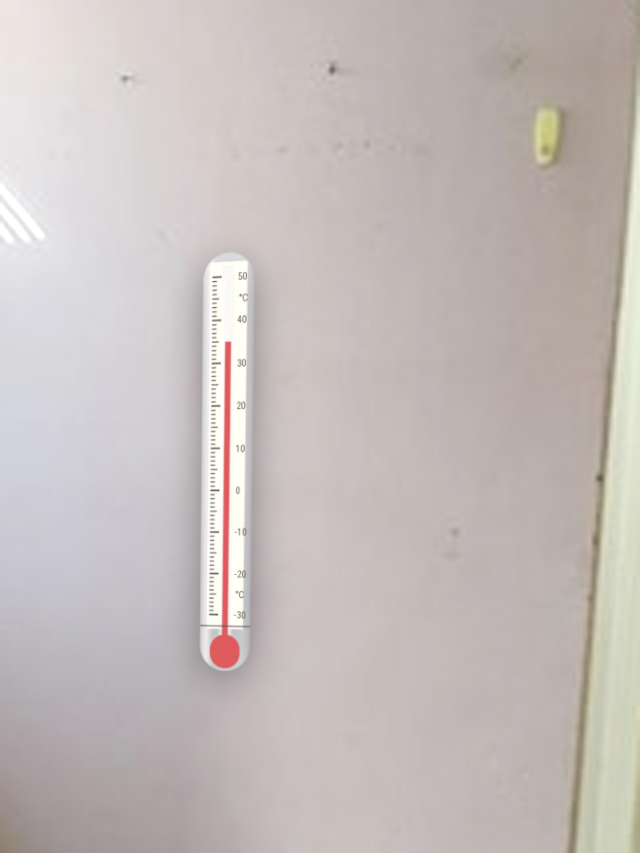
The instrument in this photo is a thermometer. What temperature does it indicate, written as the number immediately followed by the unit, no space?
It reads 35°C
